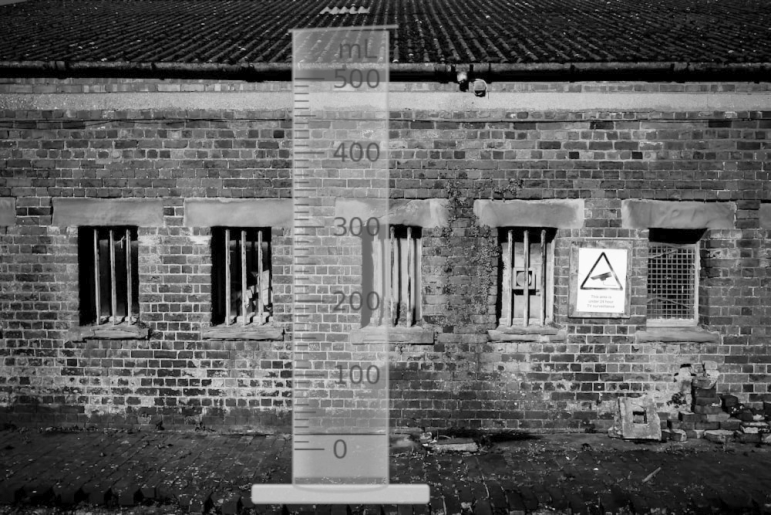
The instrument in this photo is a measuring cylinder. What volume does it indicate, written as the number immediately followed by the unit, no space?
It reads 20mL
